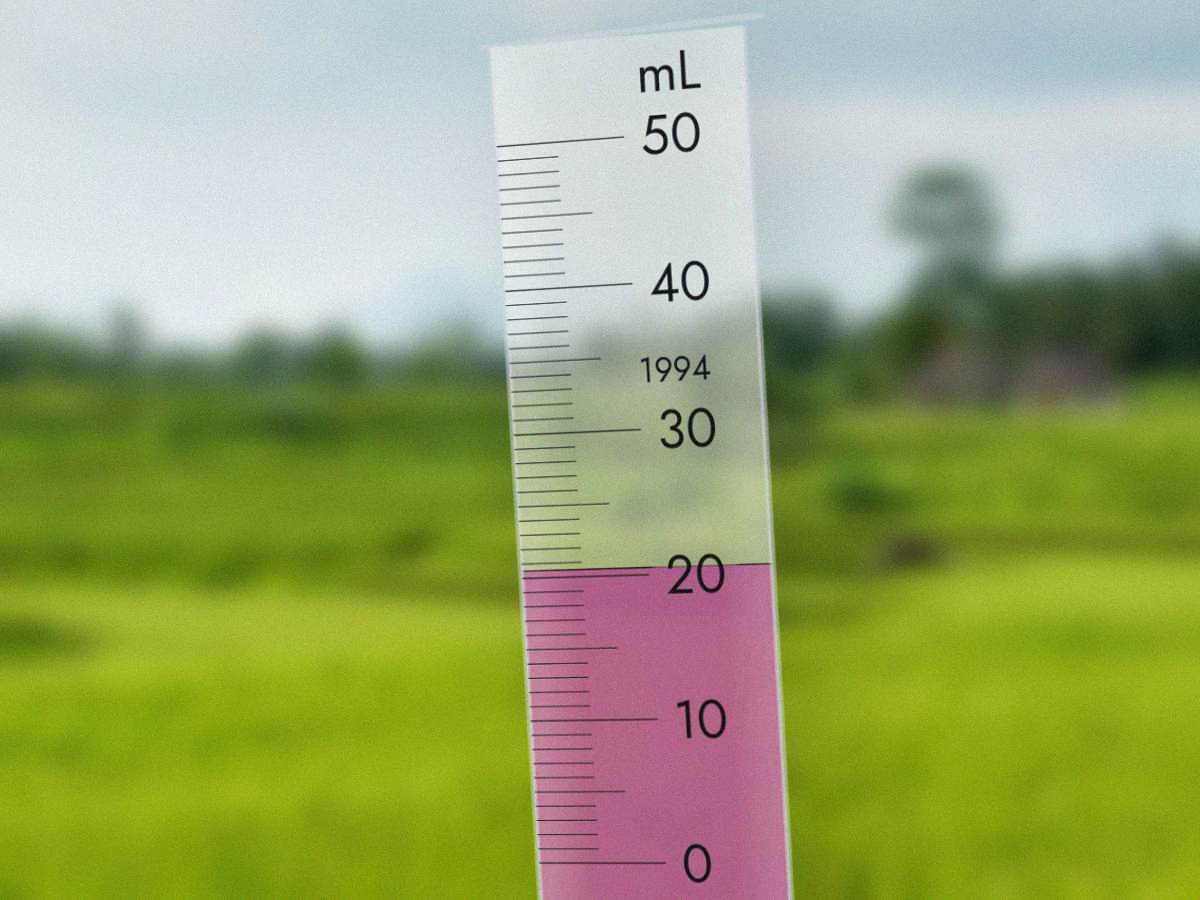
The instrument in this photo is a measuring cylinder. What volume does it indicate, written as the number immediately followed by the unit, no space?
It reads 20.5mL
